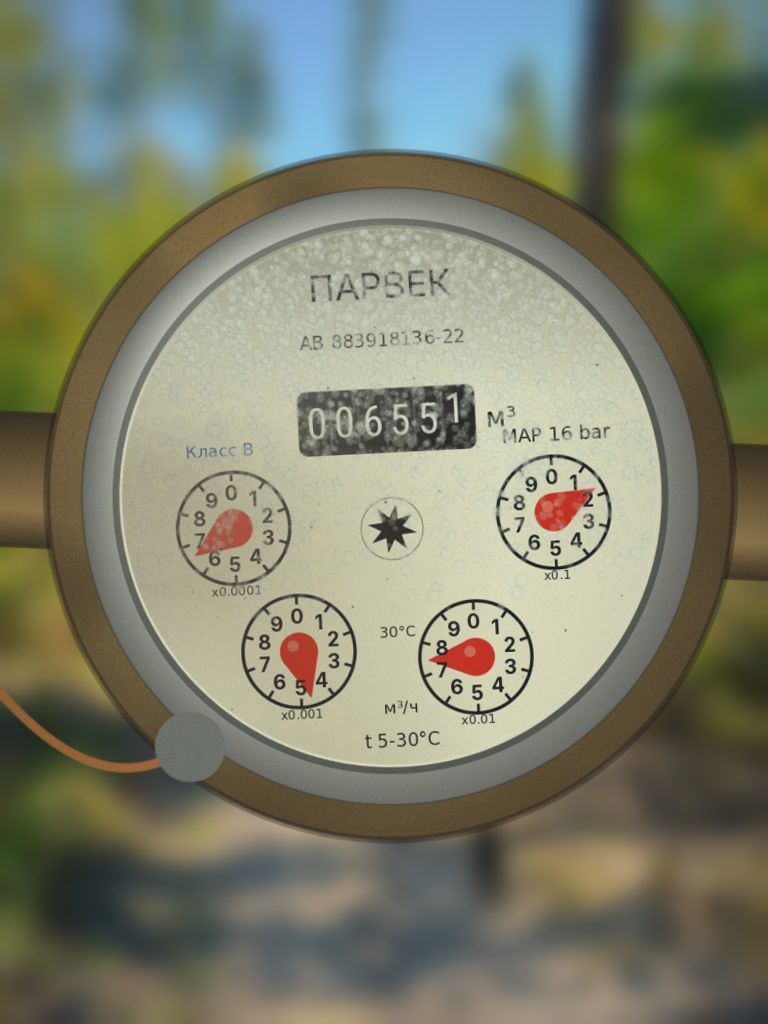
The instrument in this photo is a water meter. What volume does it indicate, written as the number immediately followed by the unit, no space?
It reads 6551.1746m³
